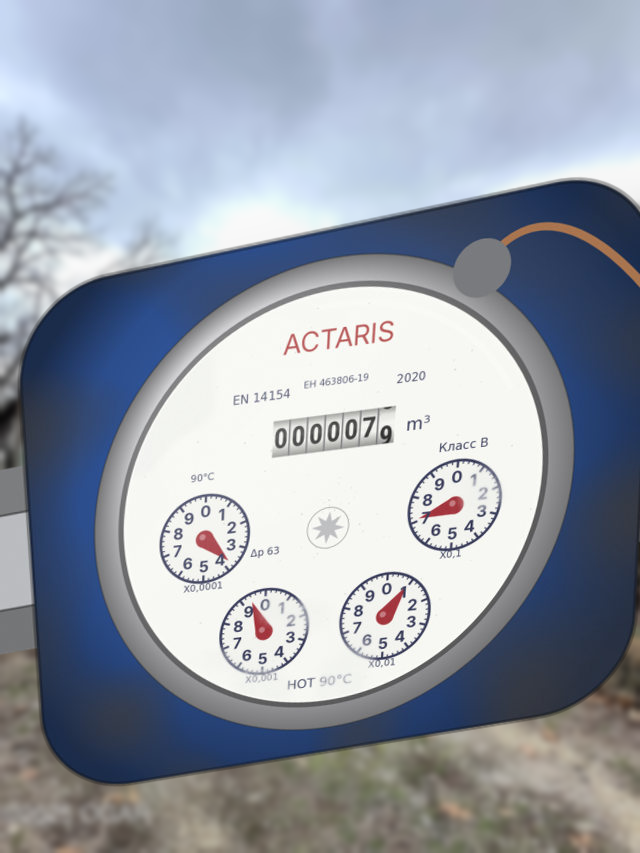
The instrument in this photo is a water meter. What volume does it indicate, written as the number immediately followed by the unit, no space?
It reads 78.7093m³
